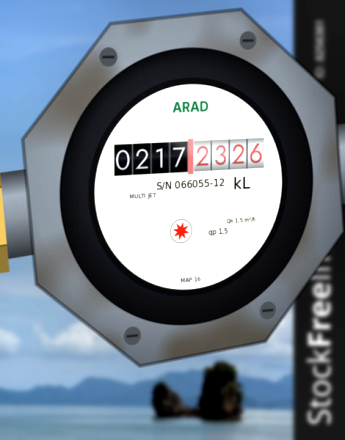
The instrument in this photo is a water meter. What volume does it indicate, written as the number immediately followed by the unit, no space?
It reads 217.2326kL
